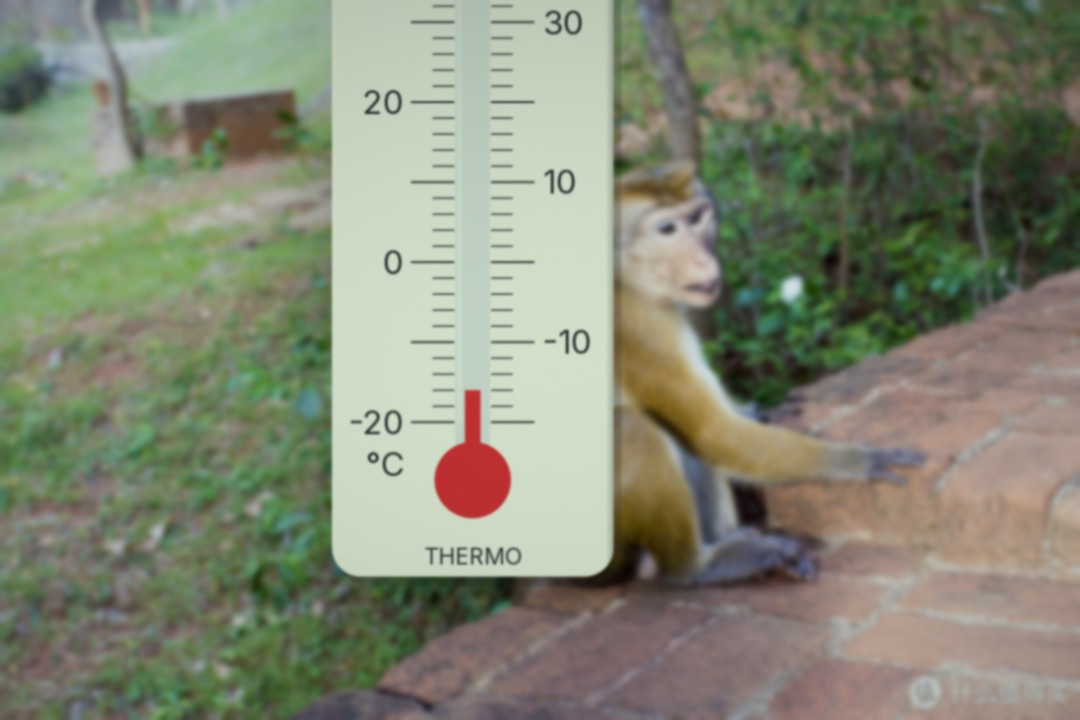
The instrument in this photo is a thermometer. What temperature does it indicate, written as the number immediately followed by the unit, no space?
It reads -16°C
